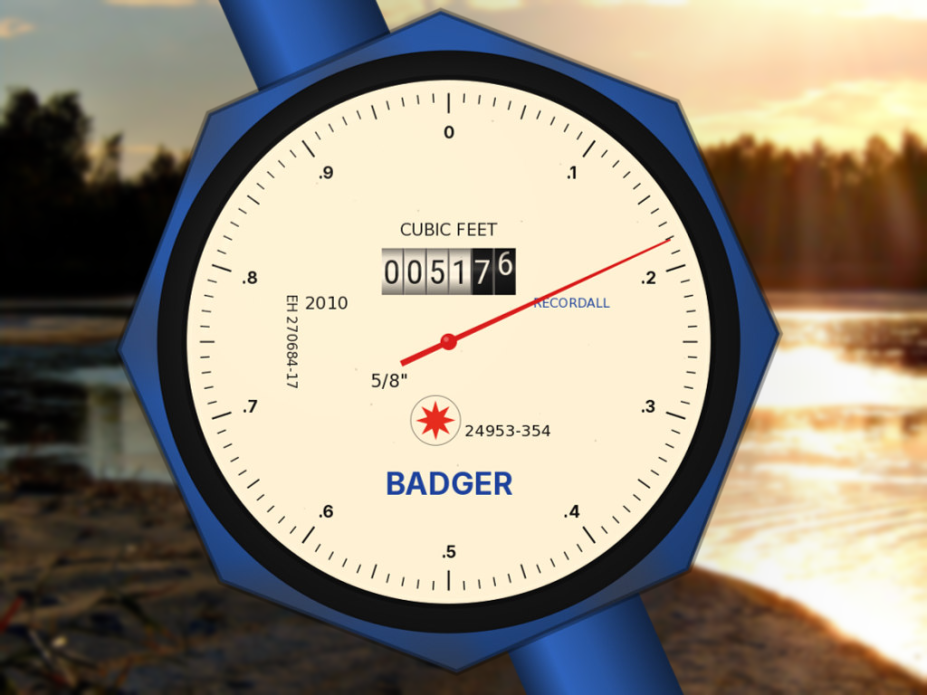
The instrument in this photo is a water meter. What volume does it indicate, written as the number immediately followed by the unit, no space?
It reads 5176.18ft³
